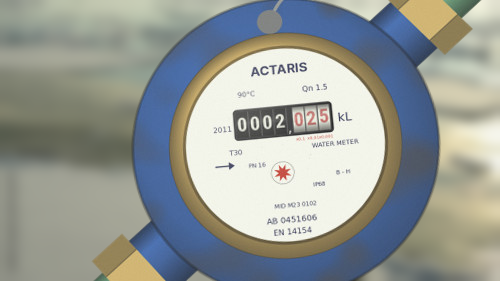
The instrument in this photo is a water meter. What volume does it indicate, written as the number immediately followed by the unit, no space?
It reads 2.025kL
